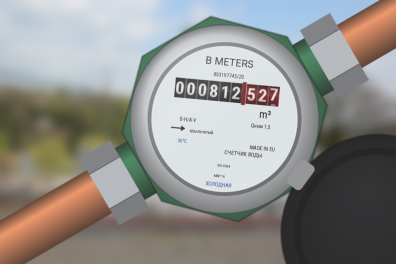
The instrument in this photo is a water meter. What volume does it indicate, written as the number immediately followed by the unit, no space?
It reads 812.527m³
